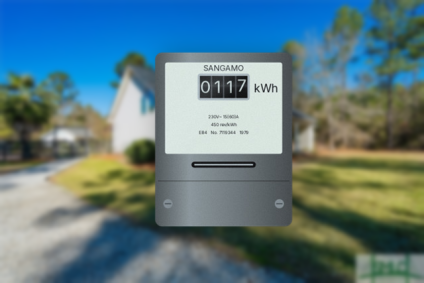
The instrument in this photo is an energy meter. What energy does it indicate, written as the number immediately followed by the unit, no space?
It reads 117kWh
